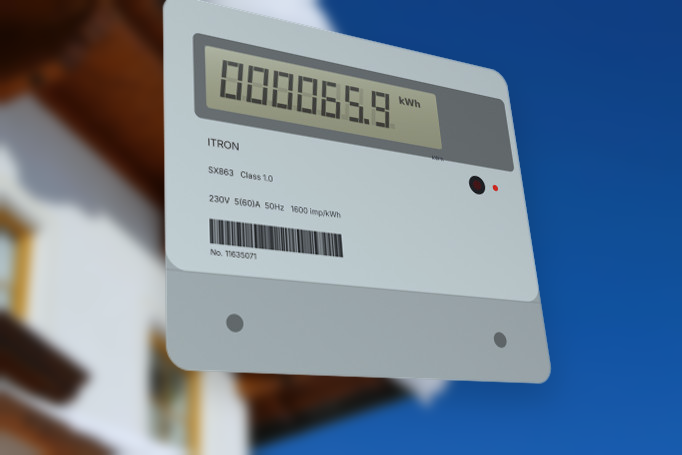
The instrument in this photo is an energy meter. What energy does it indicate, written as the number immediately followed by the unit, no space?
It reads 65.9kWh
